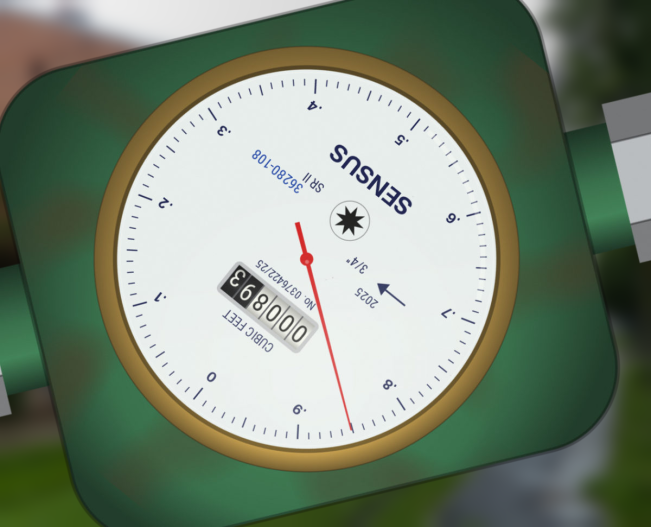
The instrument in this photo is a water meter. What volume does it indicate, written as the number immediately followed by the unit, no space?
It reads 892.85ft³
